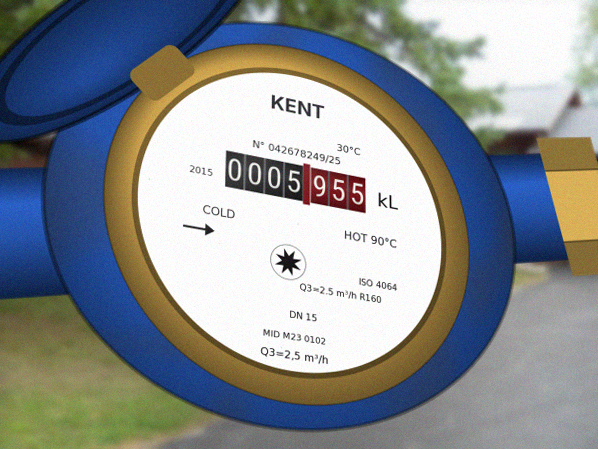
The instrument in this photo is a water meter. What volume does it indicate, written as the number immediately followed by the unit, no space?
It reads 5.955kL
